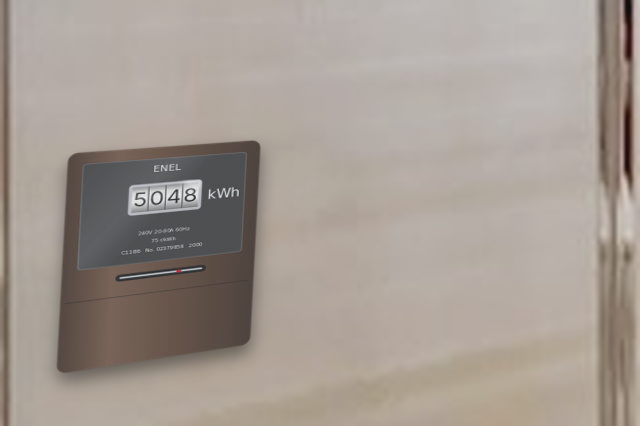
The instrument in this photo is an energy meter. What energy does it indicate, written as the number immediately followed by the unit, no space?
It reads 5048kWh
